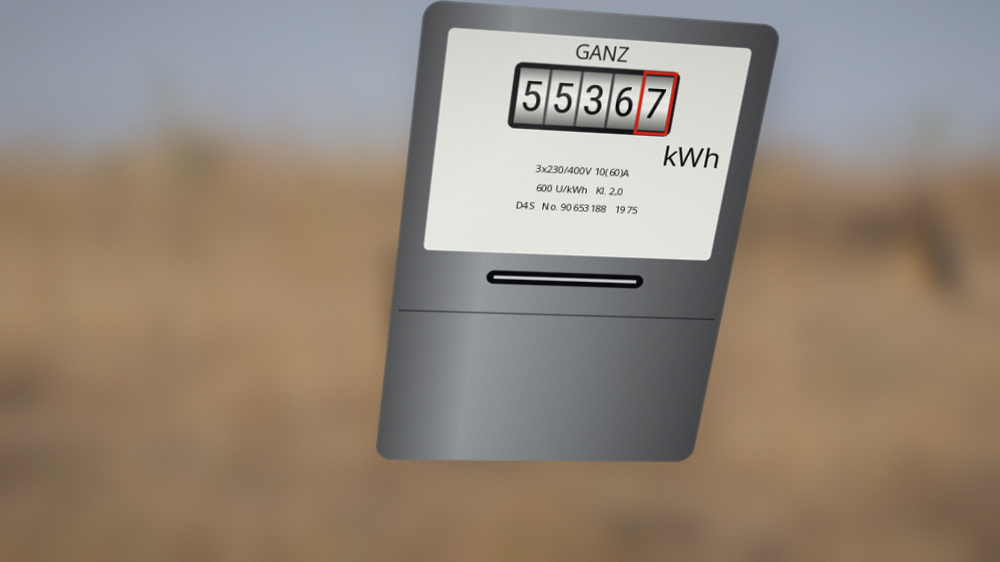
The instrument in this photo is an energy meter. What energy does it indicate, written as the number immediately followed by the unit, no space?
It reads 5536.7kWh
